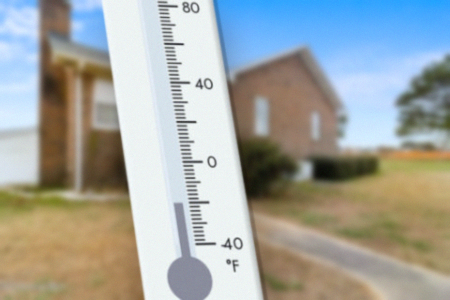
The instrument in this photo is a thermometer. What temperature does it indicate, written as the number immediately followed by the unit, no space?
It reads -20°F
